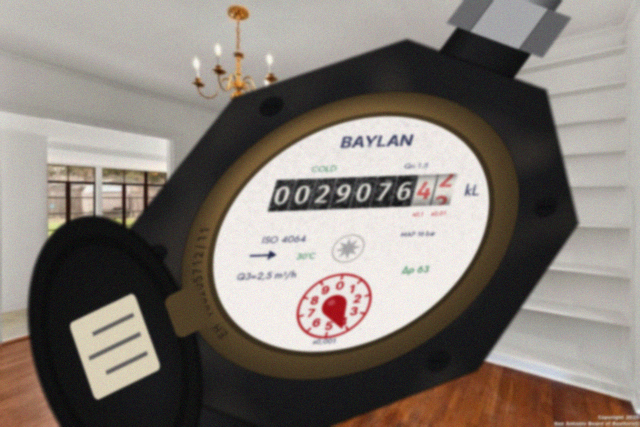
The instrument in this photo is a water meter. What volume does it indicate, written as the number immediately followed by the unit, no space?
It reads 29076.424kL
